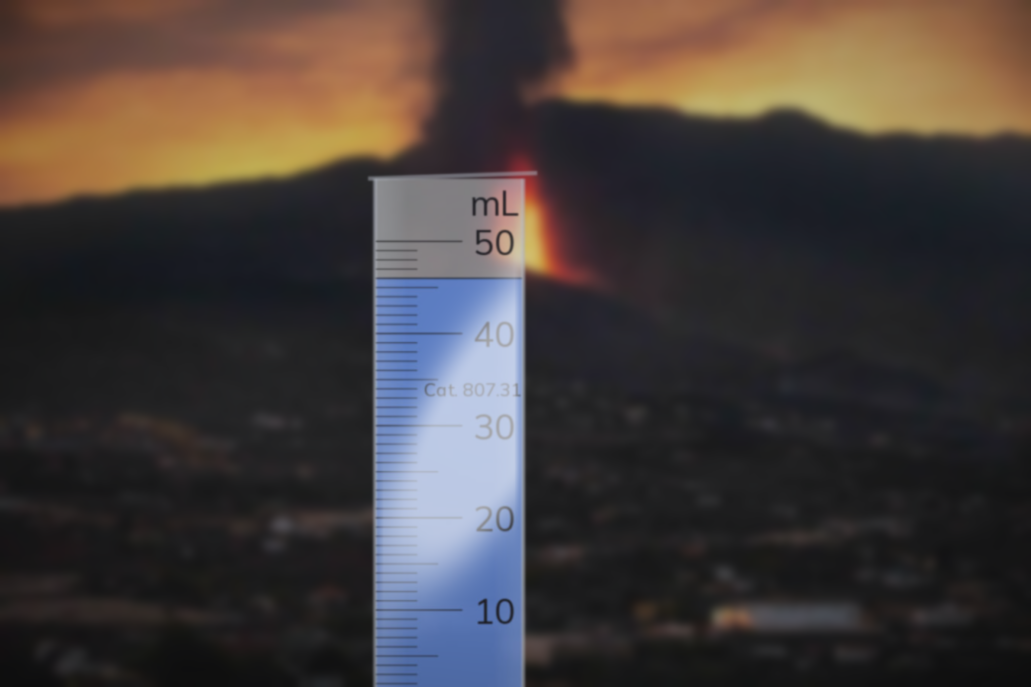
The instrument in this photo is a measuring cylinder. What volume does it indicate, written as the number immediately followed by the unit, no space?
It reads 46mL
